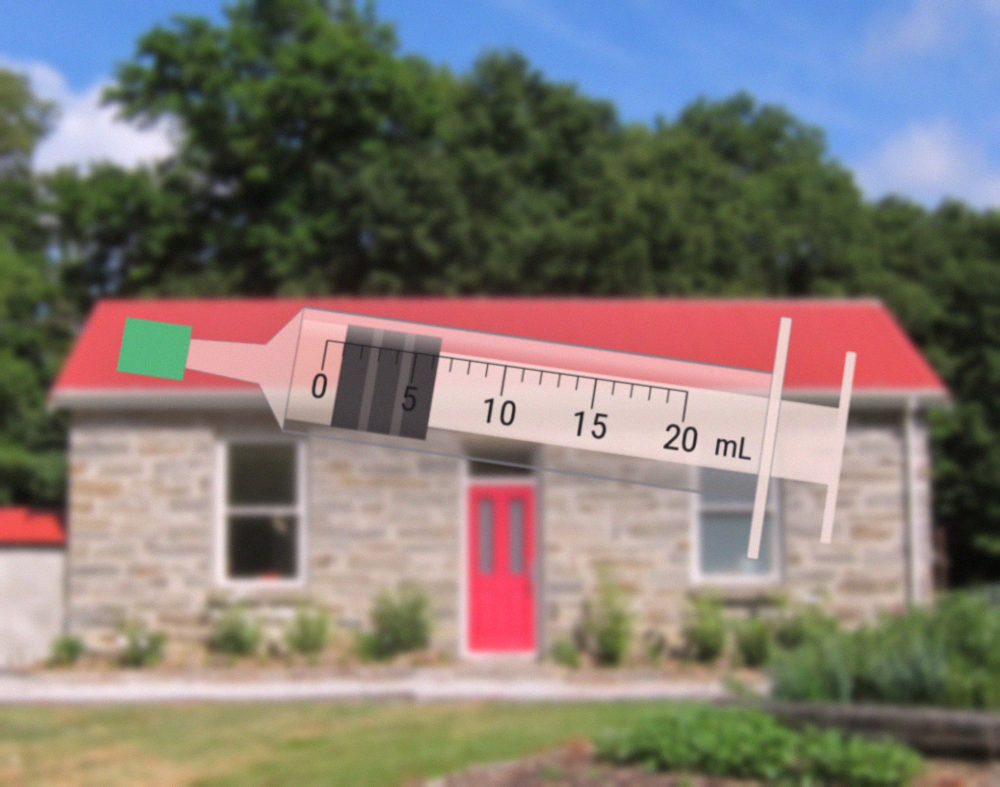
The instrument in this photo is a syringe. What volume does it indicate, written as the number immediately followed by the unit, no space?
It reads 1mL
